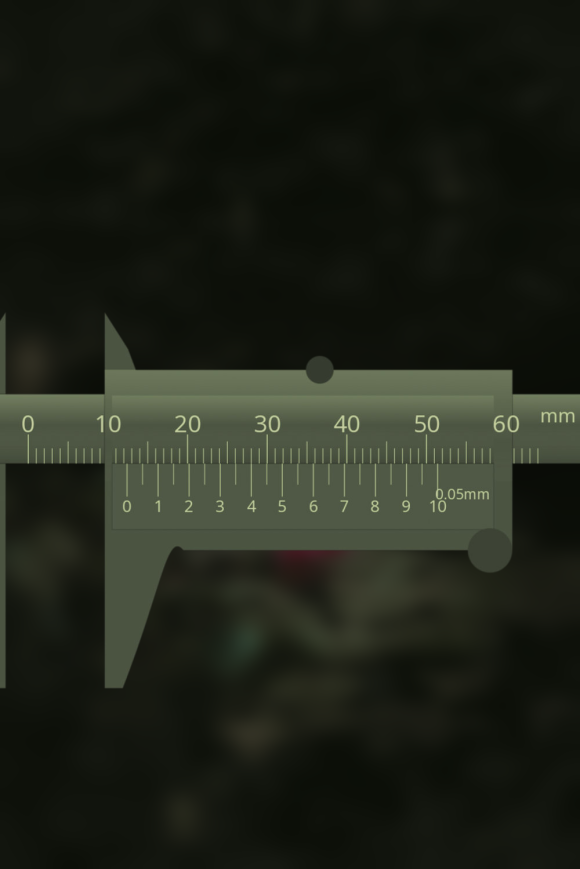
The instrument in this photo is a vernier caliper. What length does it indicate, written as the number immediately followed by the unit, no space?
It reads 12.4mm
